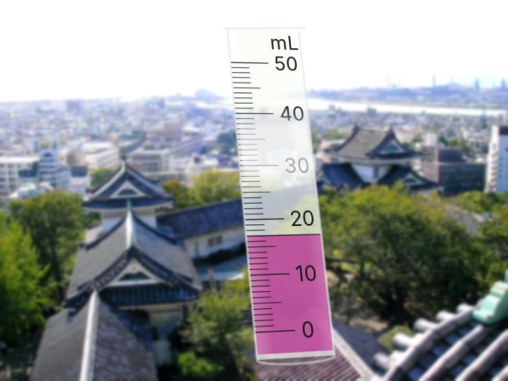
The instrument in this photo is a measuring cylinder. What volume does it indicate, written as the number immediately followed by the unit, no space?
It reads 17mL
